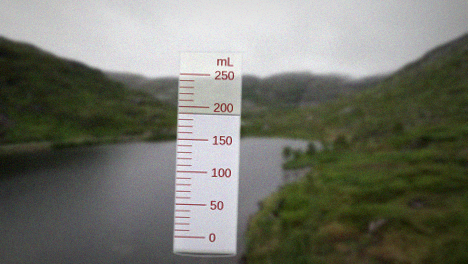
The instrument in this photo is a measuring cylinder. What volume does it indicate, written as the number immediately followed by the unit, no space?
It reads 190mL
